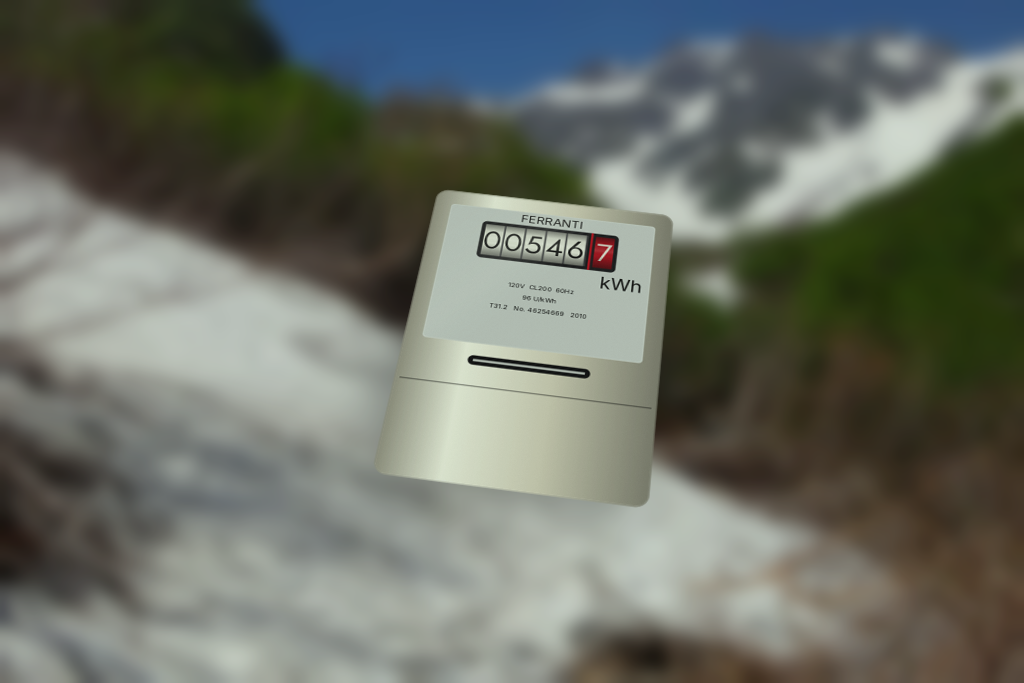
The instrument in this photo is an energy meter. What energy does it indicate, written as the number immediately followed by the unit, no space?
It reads 546.7kWh
